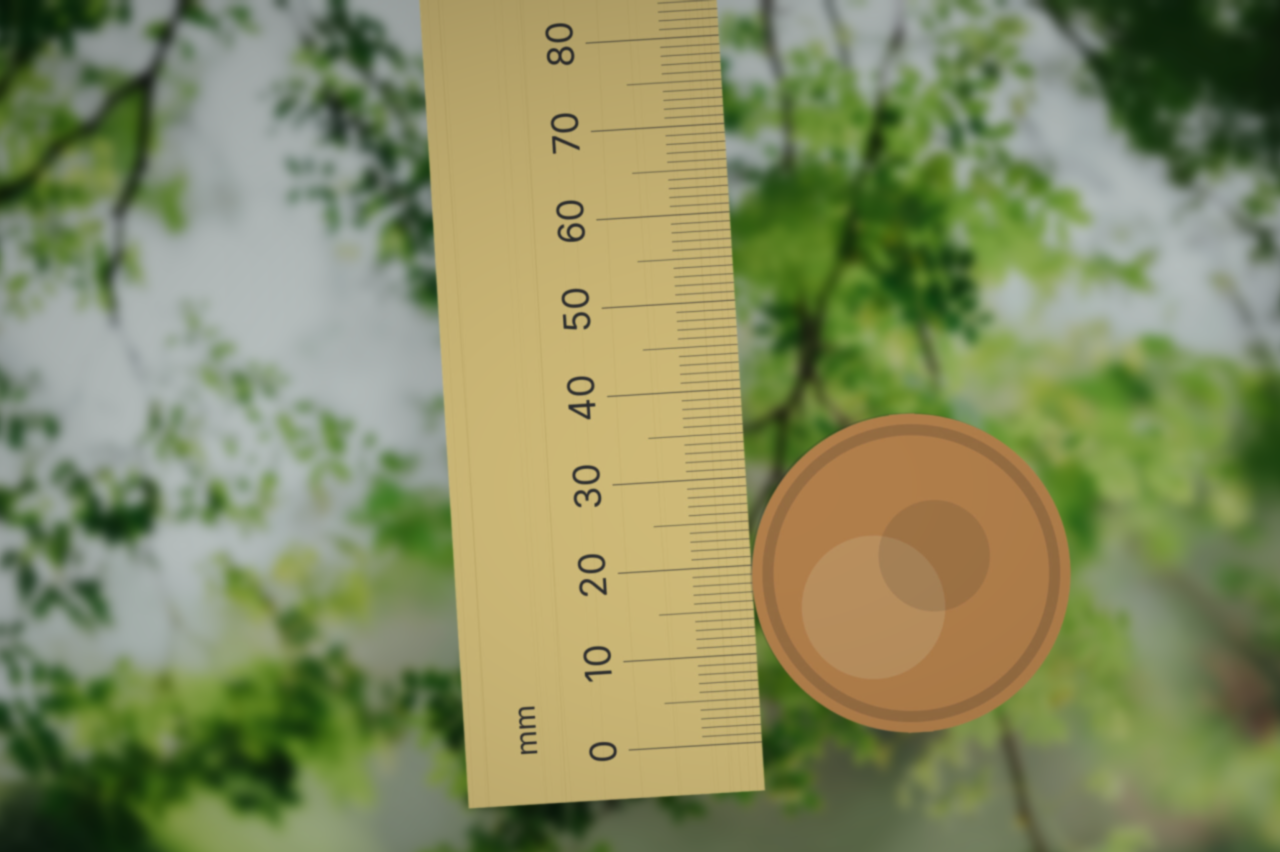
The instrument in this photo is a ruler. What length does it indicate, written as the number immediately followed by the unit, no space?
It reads 36mm
